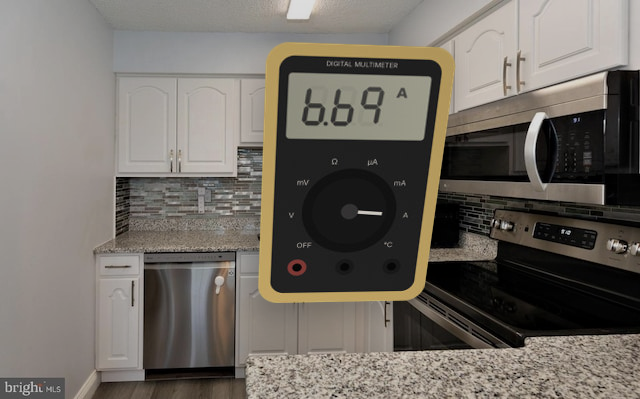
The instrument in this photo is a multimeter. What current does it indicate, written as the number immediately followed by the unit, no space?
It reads 6.69A
